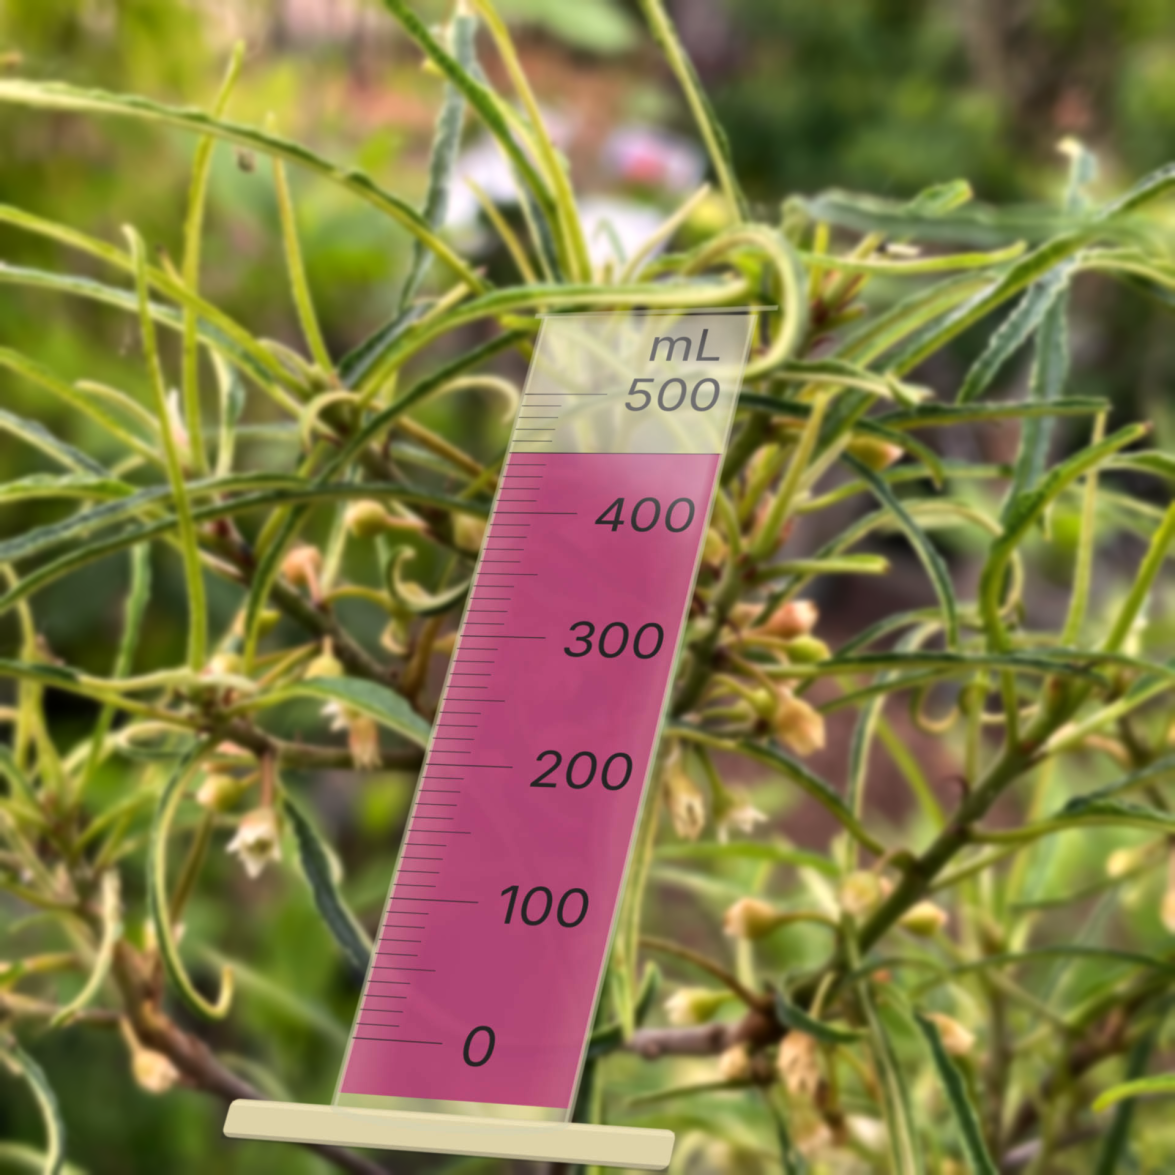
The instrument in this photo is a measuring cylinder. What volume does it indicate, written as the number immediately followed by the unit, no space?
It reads 450mL
